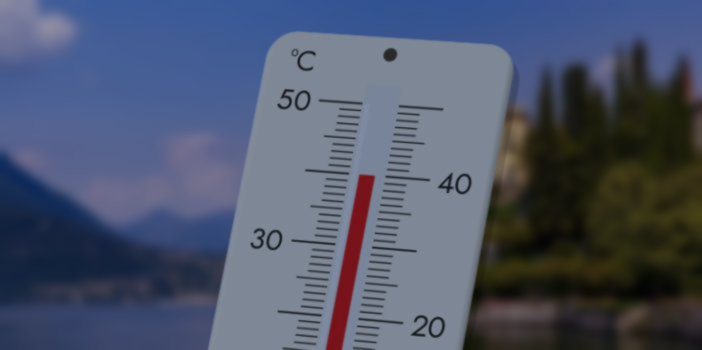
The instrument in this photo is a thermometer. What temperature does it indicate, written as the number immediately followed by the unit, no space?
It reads 40°C
